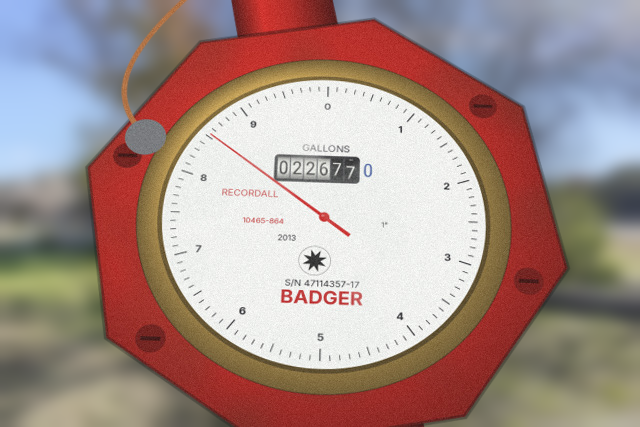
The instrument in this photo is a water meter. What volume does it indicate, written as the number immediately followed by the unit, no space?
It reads 226768.5gal
